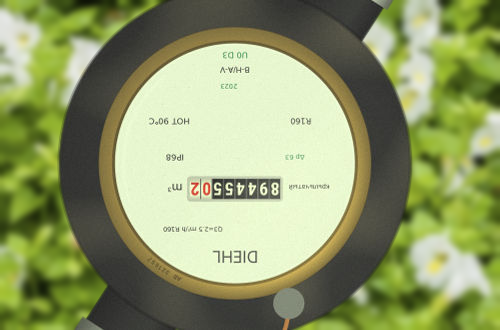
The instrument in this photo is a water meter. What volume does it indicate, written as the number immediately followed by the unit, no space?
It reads 894455.02m³
